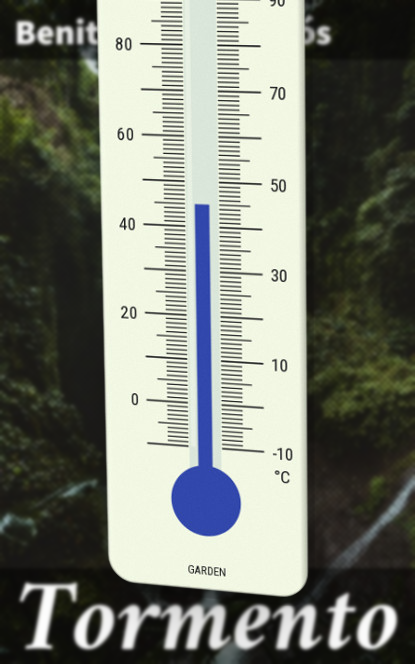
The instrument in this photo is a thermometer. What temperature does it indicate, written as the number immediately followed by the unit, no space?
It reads 45°C
